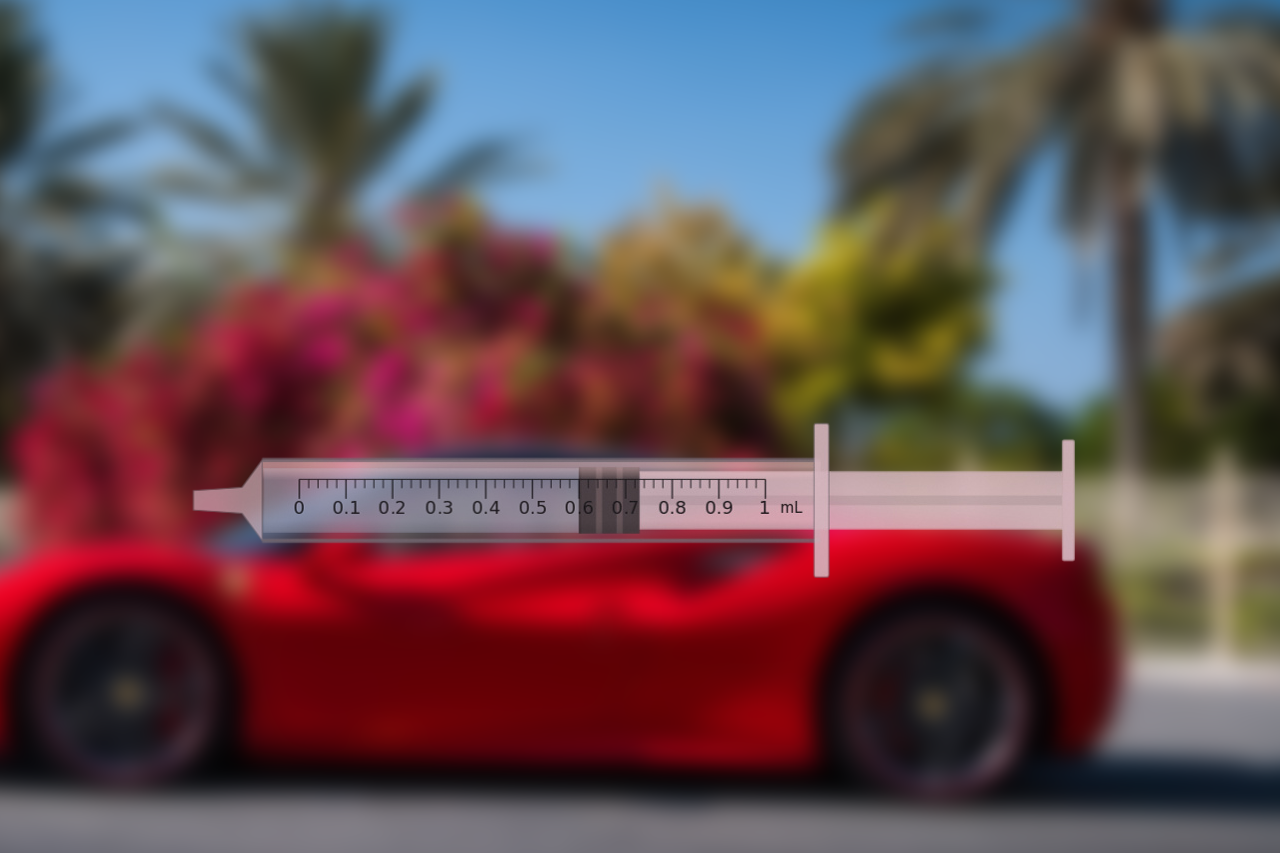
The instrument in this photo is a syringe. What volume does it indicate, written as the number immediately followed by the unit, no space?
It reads 0.6mL
